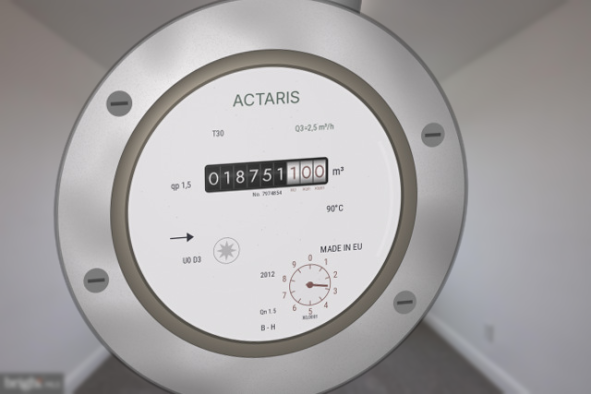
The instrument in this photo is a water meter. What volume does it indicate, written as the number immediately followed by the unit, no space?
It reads 18751.1002m³
